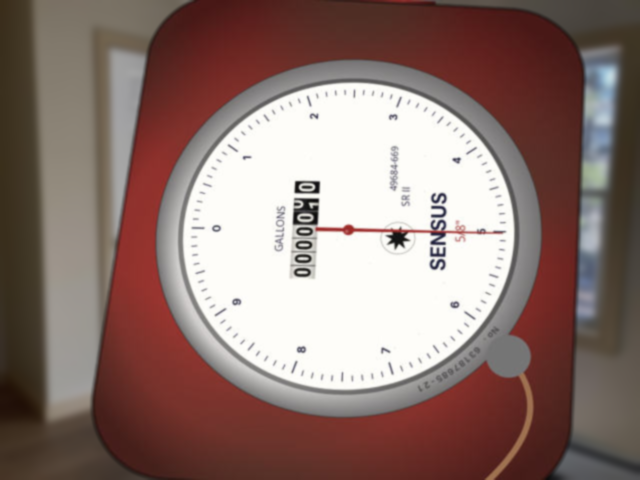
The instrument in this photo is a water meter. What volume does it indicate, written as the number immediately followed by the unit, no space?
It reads 5.0gal
